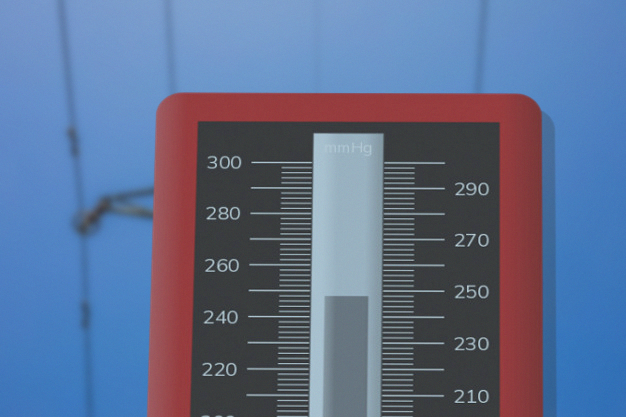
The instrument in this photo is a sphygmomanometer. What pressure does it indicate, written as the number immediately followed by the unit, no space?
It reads 248mmHg
